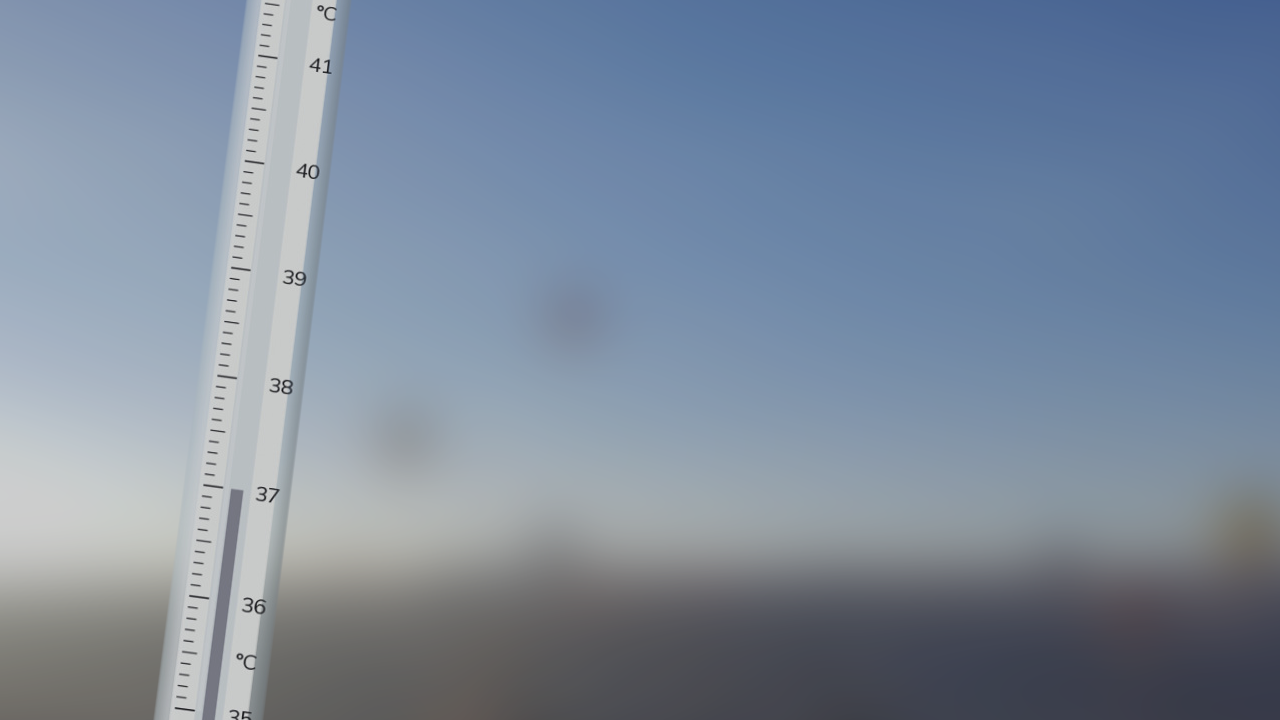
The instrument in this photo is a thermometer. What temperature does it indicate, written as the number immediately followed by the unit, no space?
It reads 37°C
